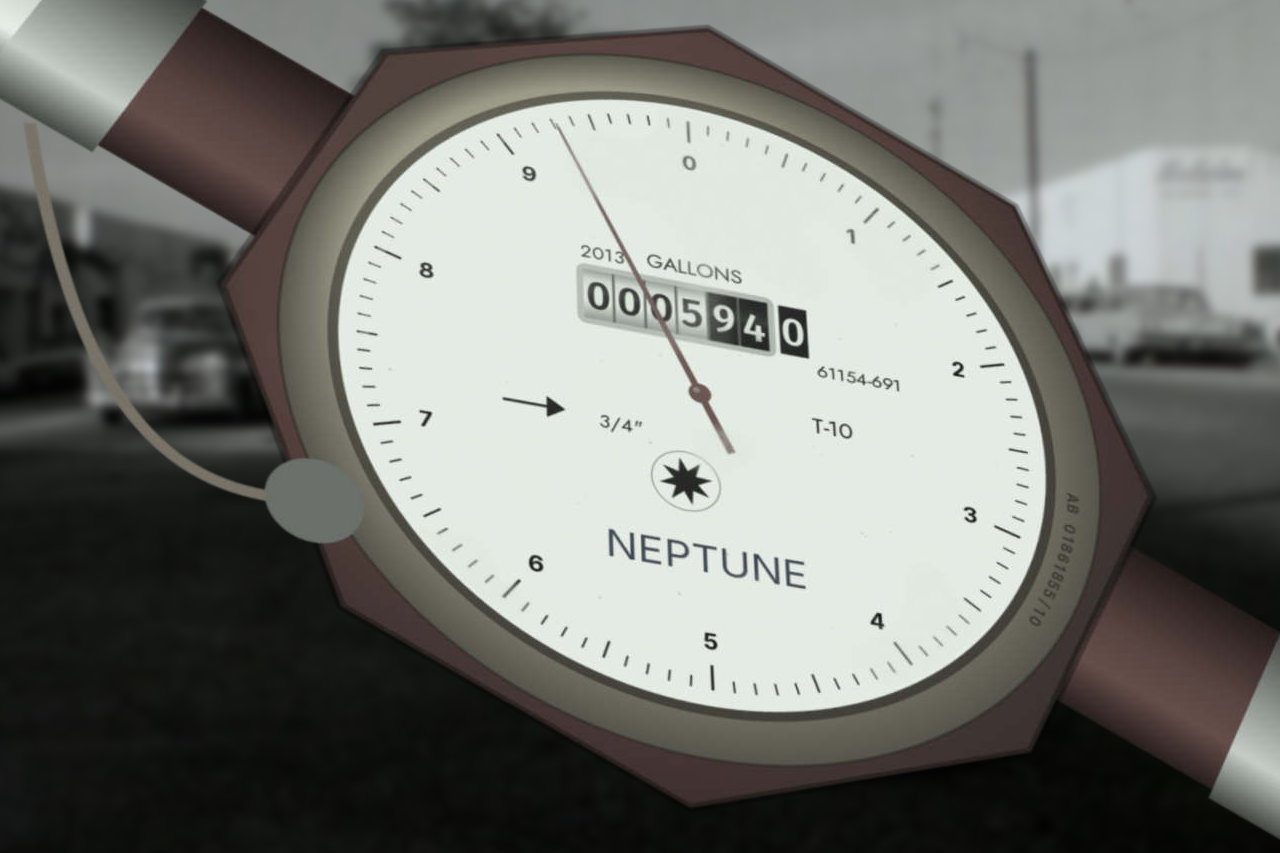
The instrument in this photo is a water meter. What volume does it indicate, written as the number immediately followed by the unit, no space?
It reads 5939.3gal
